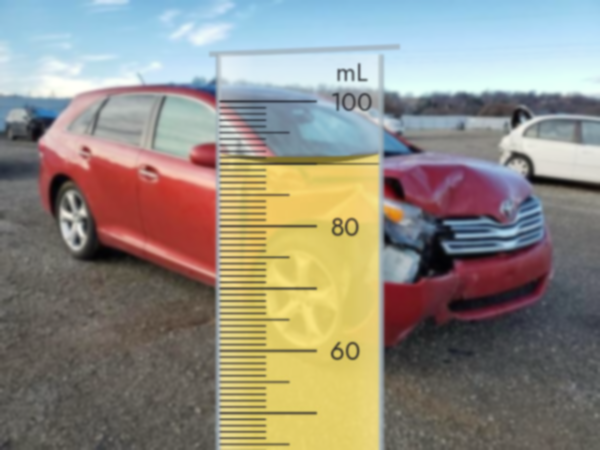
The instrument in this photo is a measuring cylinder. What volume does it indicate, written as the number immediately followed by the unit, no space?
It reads 90mL
